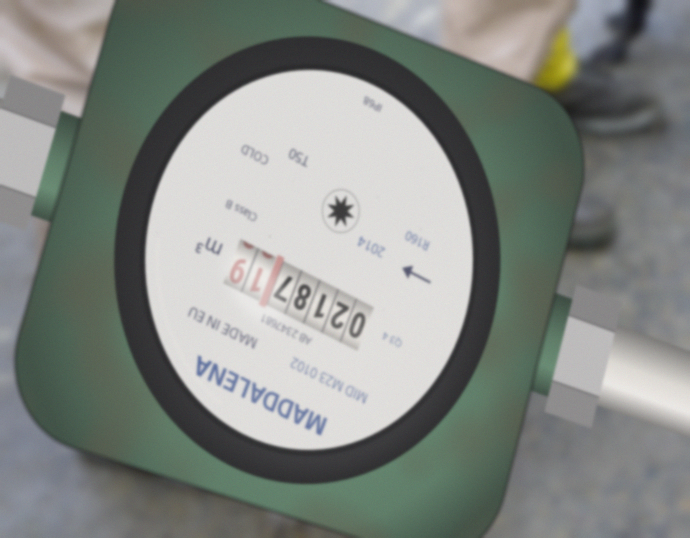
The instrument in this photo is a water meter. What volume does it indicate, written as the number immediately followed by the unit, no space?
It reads 2187.19m³
